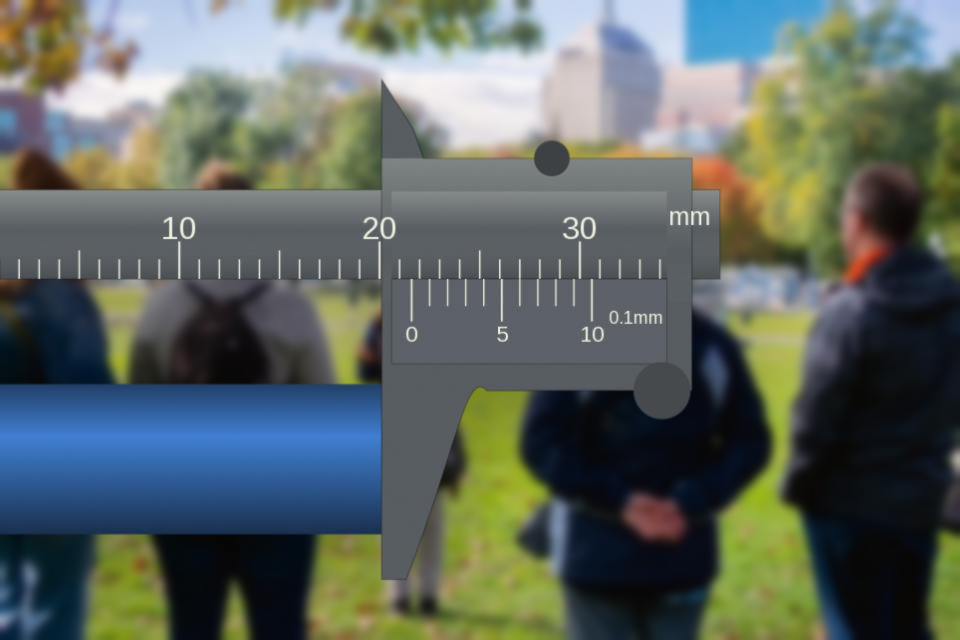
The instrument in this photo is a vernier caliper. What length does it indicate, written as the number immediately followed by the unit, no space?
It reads 21.6mm
